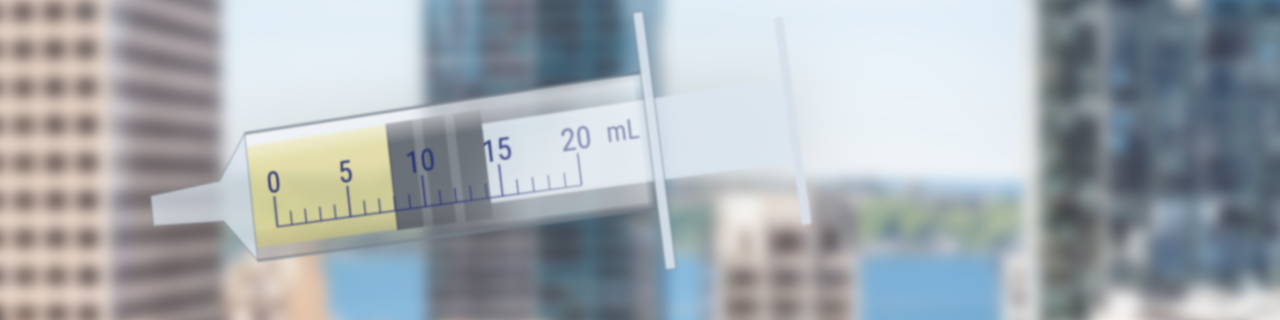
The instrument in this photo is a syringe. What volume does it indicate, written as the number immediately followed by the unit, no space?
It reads 8mL
